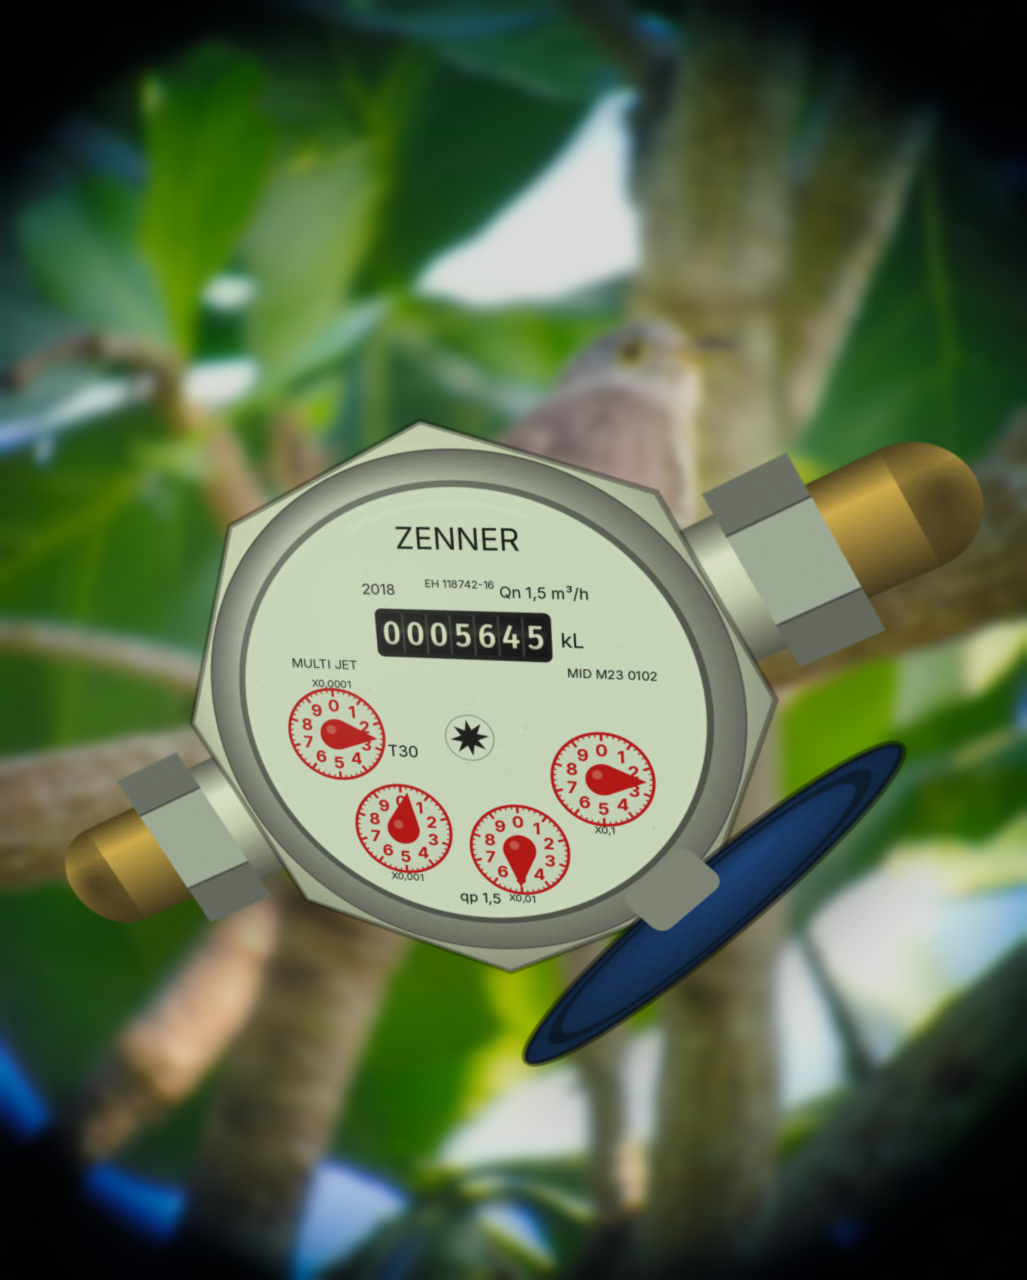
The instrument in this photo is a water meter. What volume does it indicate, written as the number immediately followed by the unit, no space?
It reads 5645.2502kL
